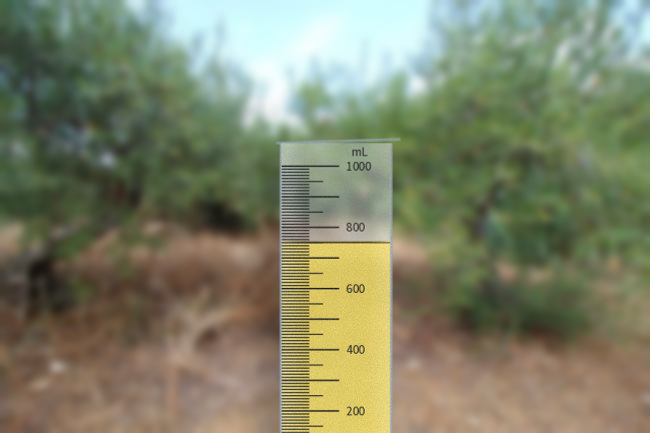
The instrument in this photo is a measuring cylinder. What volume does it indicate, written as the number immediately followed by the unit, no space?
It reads 750mL
